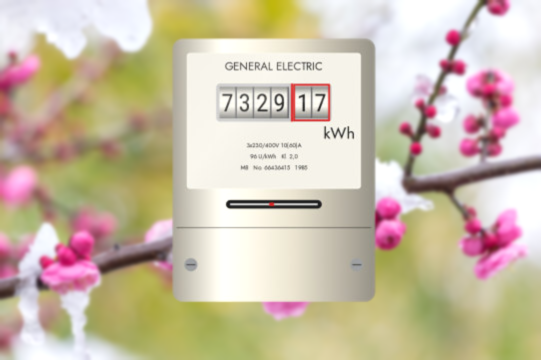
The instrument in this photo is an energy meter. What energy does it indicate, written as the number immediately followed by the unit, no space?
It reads 7329.17kWh
